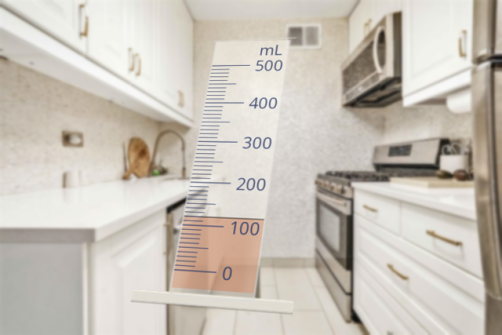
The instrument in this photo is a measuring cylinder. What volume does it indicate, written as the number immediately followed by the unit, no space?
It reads 120mL
